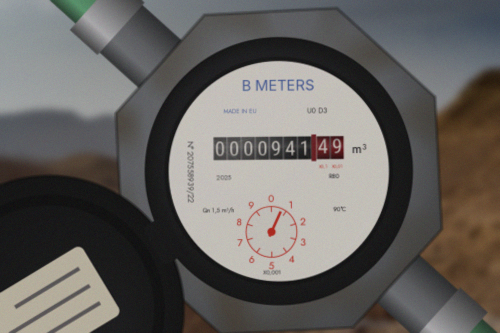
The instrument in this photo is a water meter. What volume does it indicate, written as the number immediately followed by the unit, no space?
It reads 941.490m³
